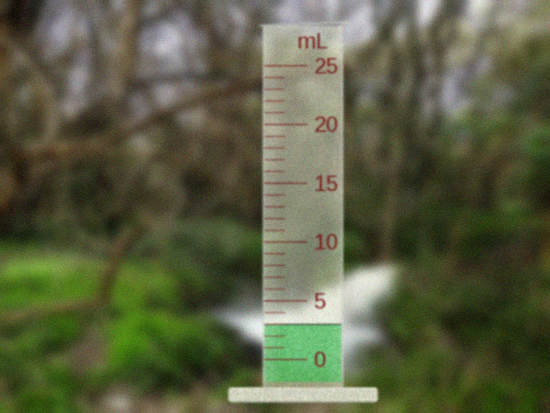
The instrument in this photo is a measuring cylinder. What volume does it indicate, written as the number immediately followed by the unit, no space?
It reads 3mL
